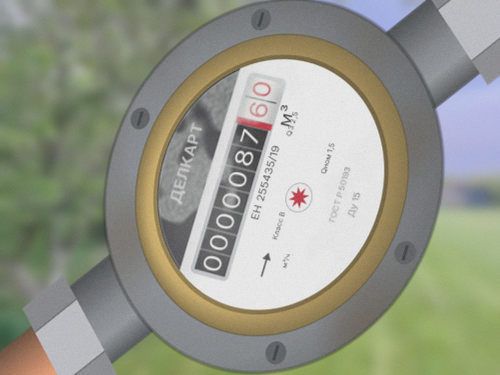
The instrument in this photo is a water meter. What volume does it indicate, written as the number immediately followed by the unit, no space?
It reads 87.60m³
